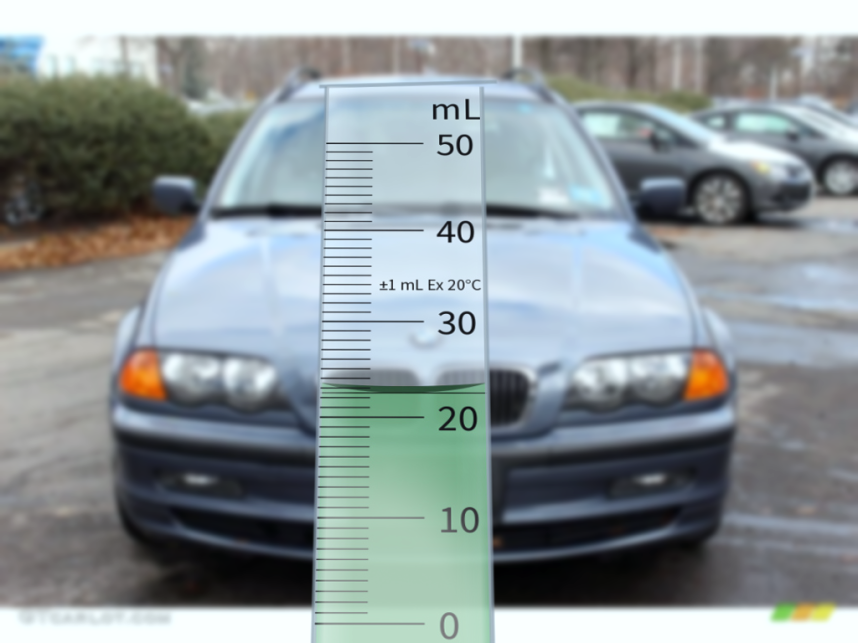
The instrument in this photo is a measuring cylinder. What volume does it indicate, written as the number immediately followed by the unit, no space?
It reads 22.5mL
